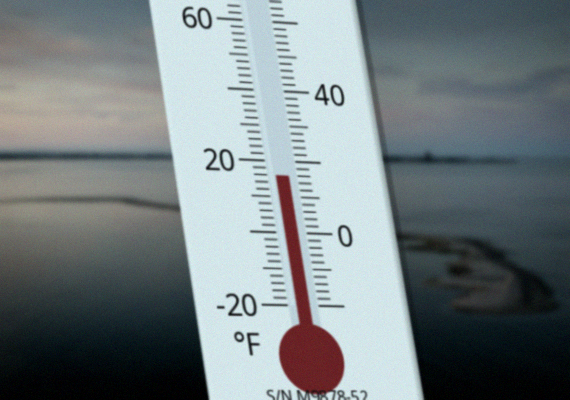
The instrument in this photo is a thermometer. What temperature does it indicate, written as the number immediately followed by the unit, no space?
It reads 16°F
